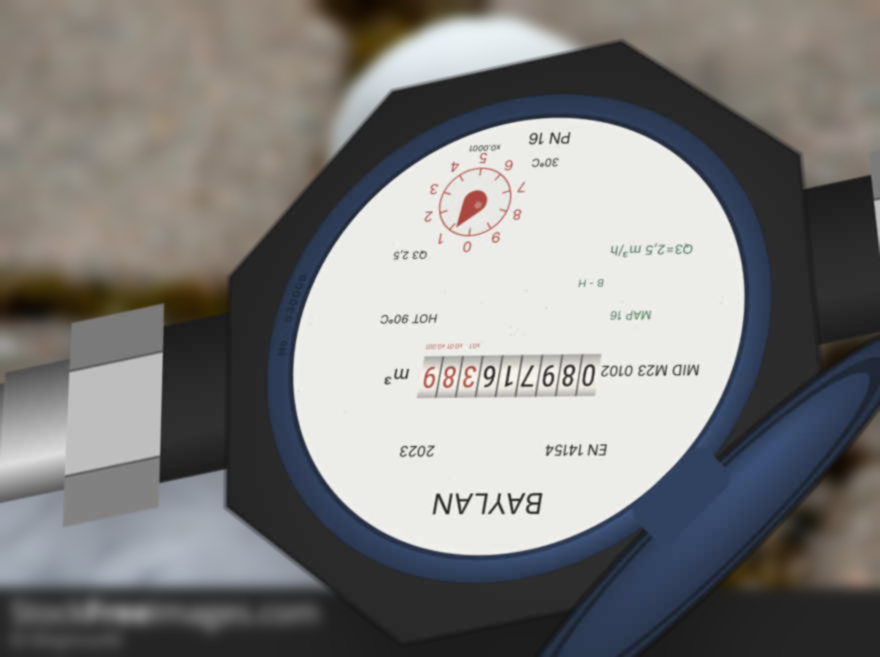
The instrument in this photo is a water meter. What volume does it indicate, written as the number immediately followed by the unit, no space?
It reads 89716.3890m³
